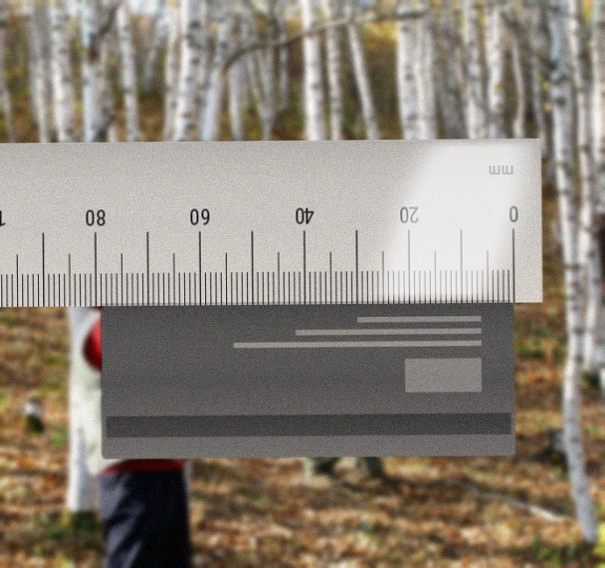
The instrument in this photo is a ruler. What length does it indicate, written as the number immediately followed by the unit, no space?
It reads 79mm
